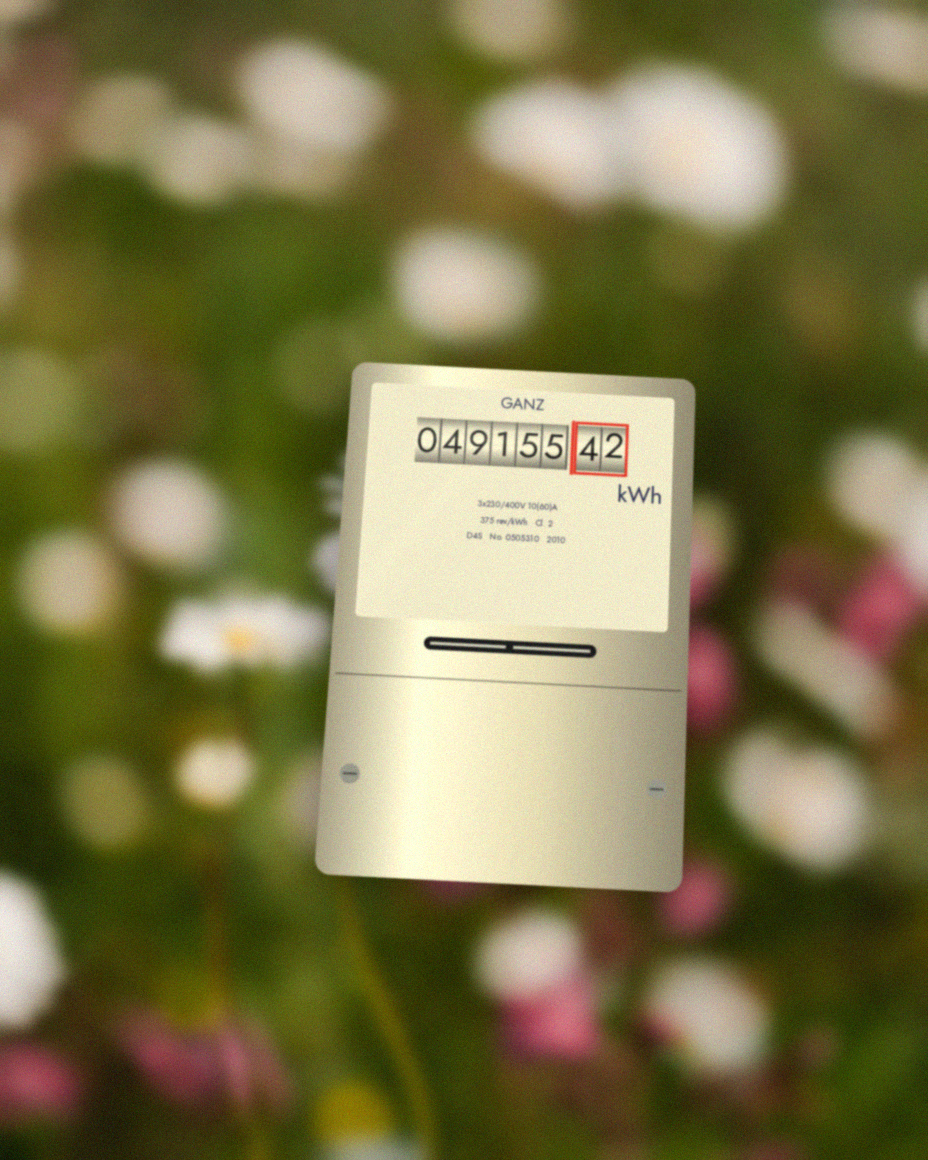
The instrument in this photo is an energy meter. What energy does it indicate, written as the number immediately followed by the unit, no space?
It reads 49155.42kWh
